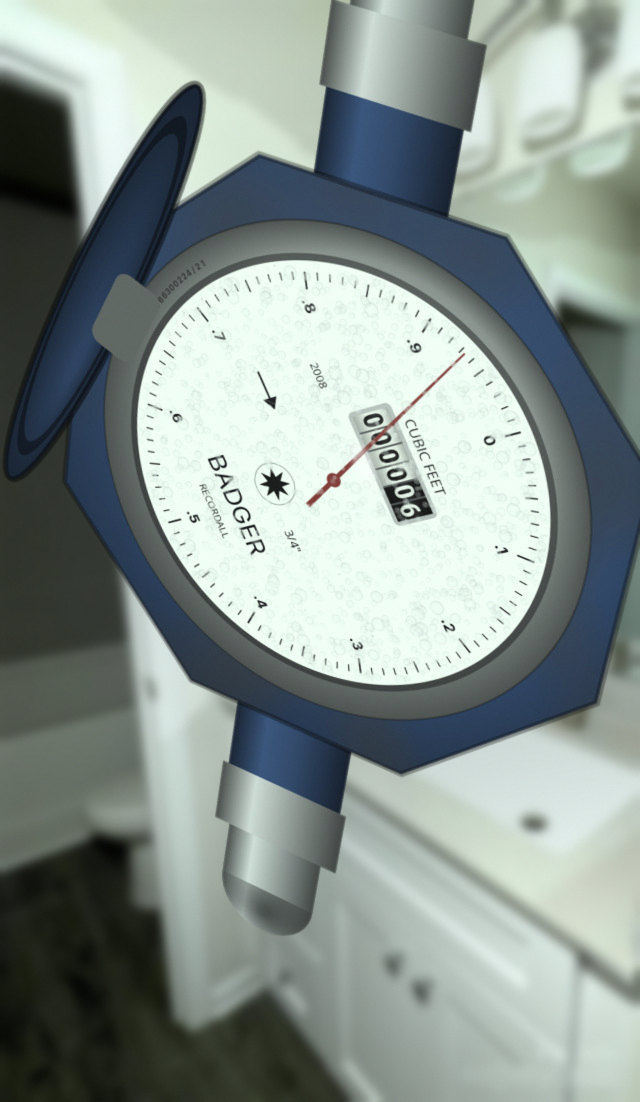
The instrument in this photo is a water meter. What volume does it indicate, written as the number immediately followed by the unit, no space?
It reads 5.93ft³
